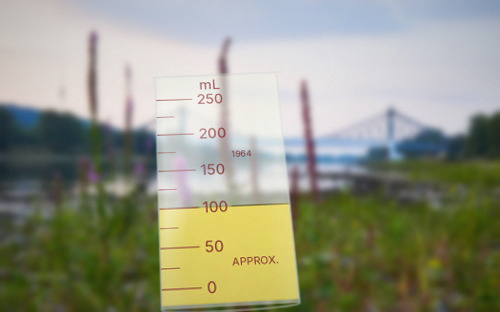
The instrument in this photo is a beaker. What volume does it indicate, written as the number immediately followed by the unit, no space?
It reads 100mL
